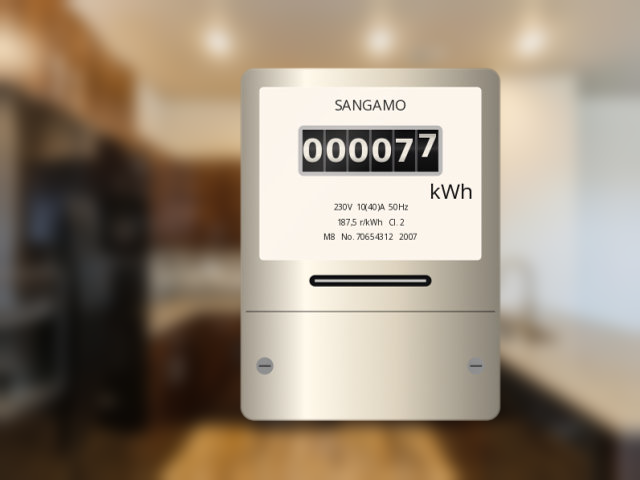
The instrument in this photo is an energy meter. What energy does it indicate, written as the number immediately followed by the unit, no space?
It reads 77kWh
